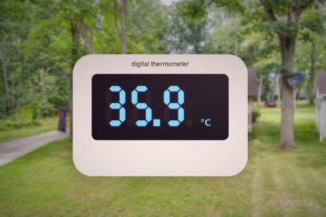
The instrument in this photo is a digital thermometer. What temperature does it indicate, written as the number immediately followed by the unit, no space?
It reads 35.9°C
